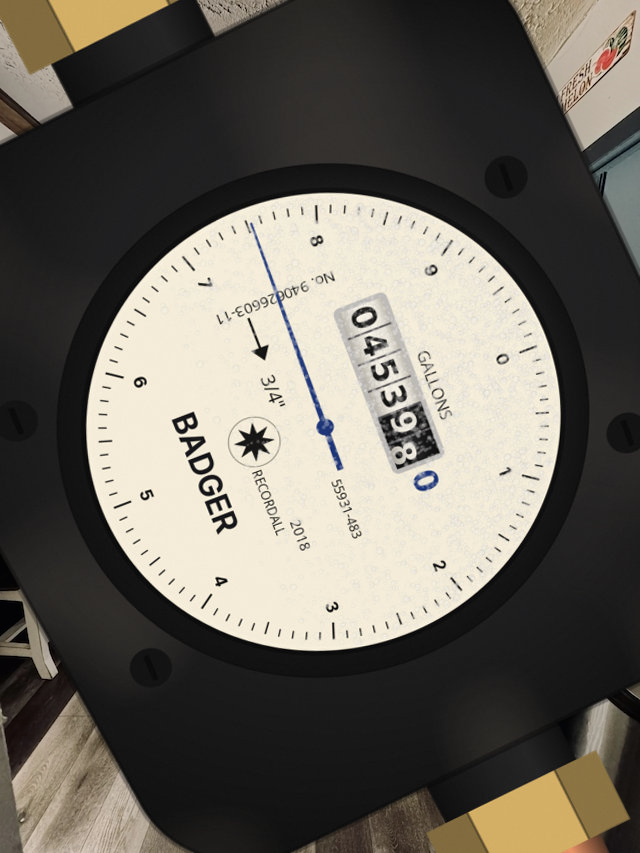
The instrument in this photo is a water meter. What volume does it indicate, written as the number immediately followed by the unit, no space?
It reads 453977.5gal
